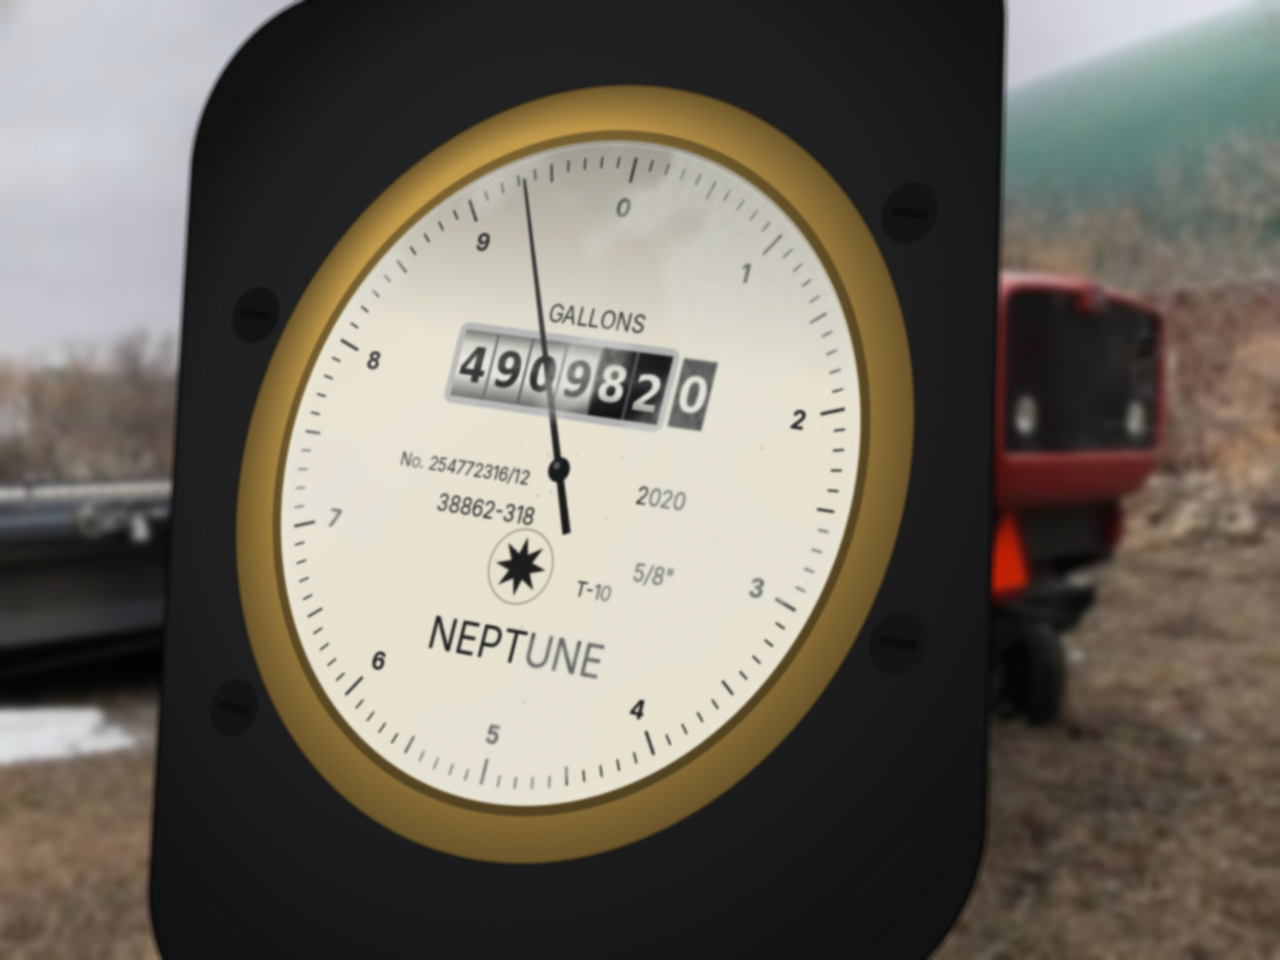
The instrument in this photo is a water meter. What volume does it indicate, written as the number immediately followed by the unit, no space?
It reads 4909819.3gal
